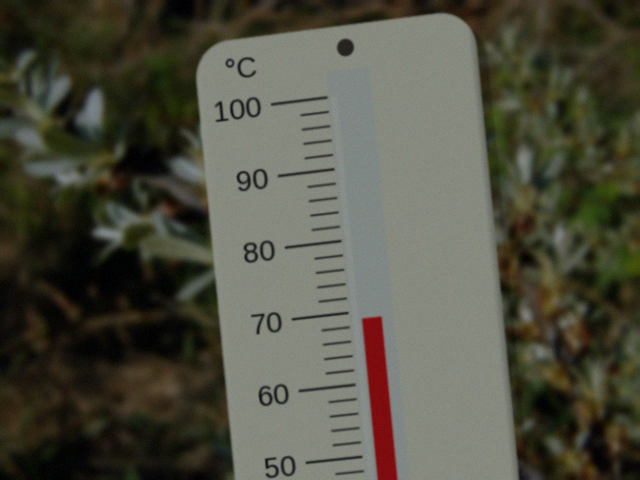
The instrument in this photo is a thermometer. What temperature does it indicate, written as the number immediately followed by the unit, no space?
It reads 69°C
